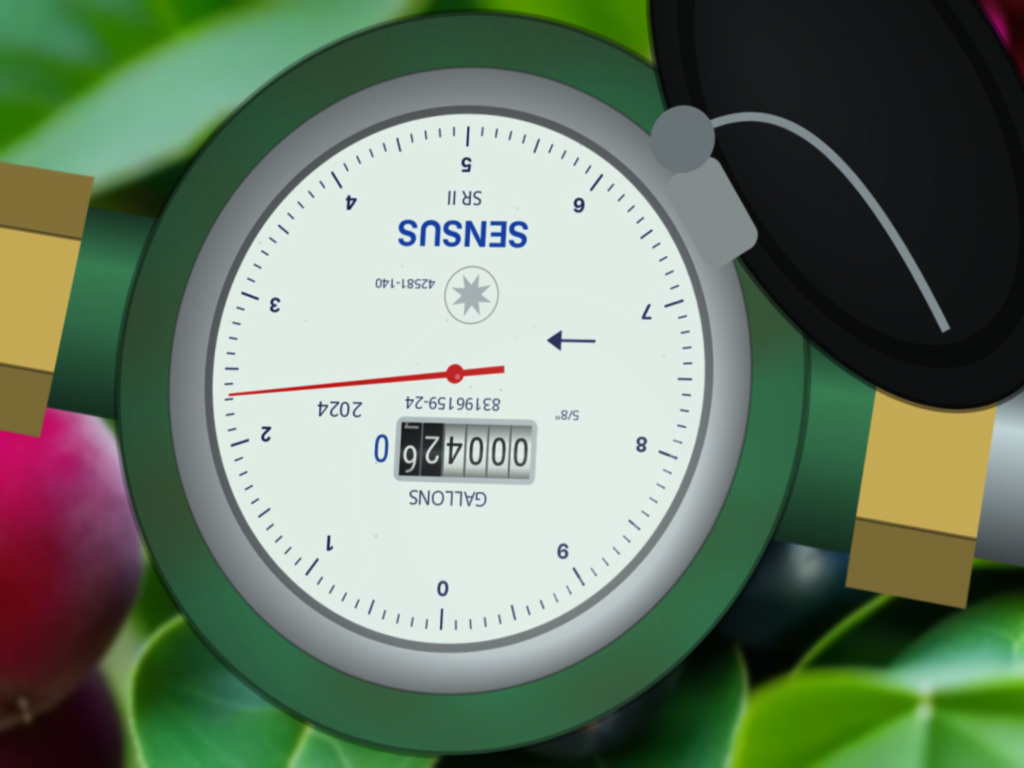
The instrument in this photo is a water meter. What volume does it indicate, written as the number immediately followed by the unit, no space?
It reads 4262.3gal
